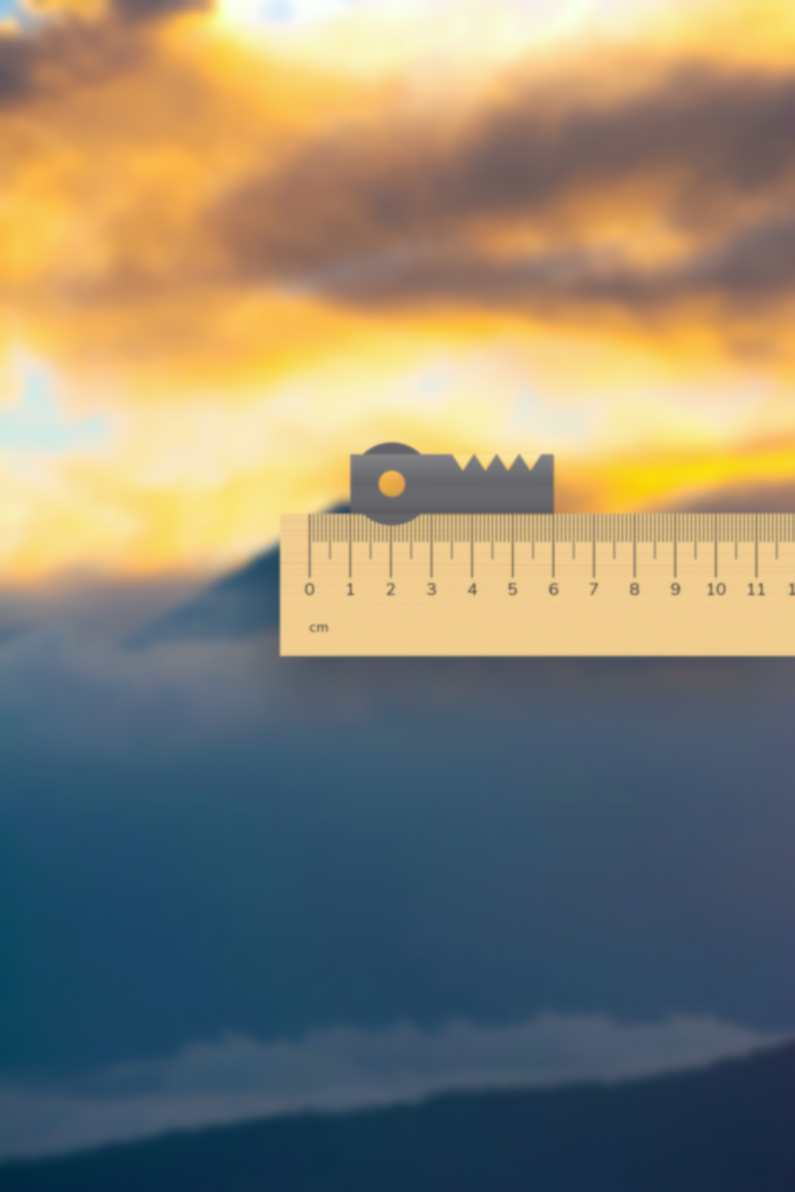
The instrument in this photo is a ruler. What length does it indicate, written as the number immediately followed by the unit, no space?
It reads 5cm
